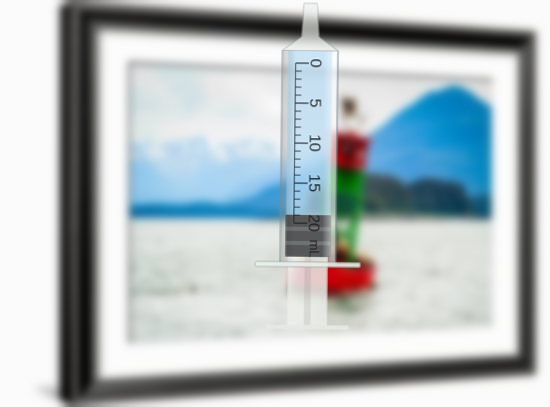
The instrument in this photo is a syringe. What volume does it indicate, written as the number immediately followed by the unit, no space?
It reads 19mL
